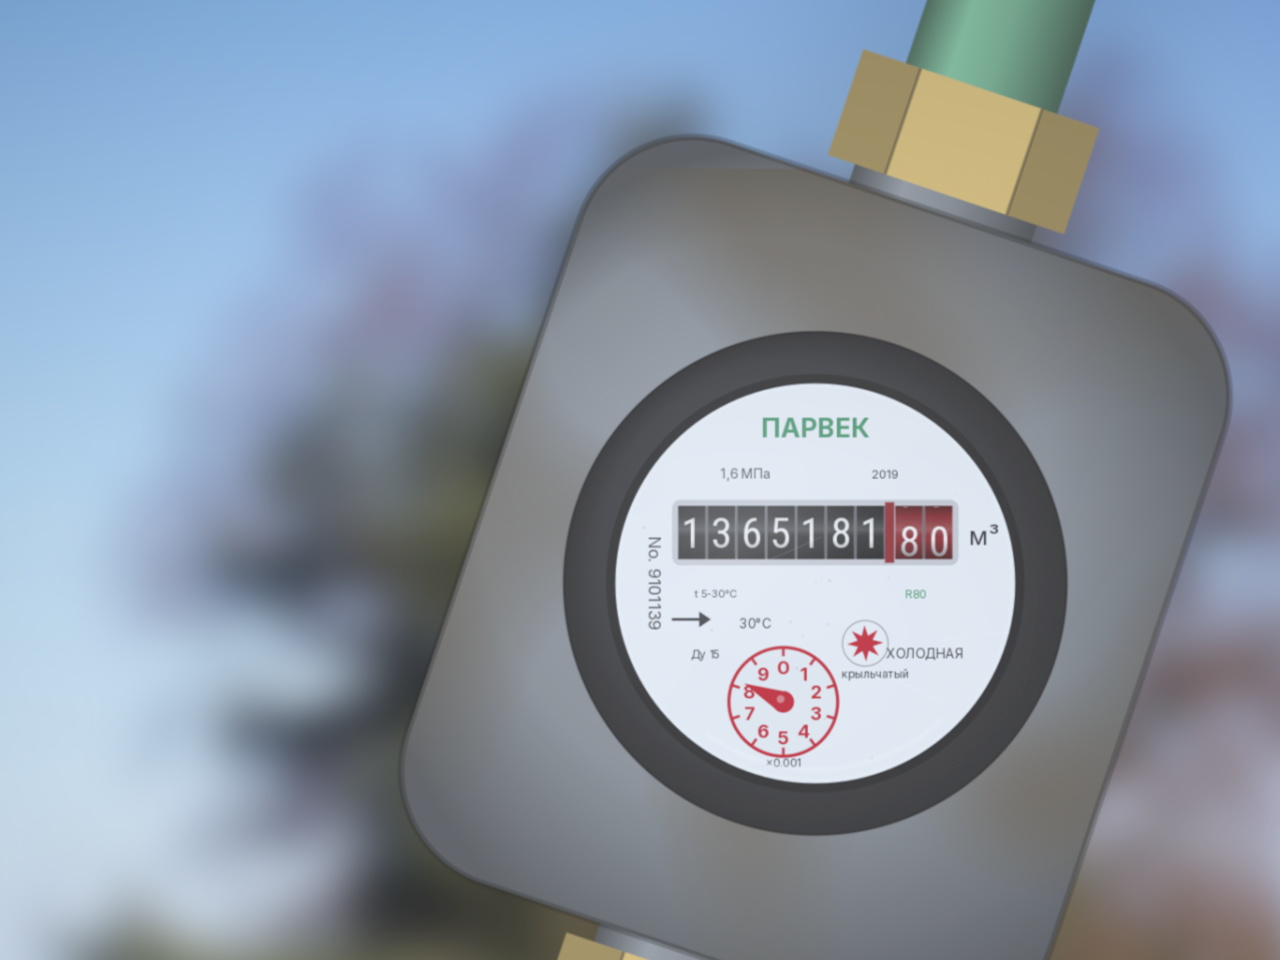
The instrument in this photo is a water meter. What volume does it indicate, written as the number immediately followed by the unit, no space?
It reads 1365181.798m³
